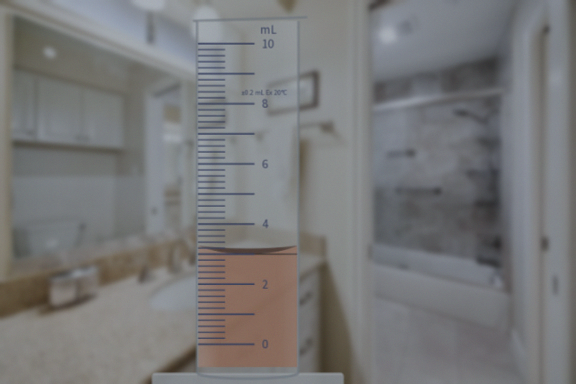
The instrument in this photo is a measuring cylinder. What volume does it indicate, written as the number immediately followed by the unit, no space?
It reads 3mL
